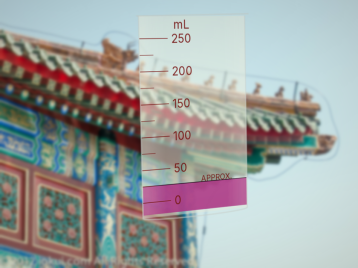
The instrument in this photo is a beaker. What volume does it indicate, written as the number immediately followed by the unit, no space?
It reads 25mL
